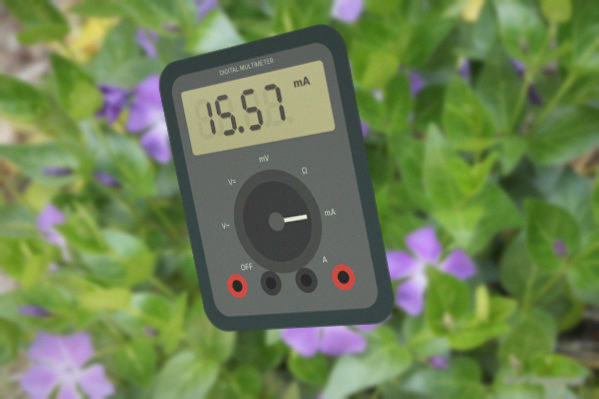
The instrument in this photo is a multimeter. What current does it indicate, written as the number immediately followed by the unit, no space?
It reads 15.57mA
